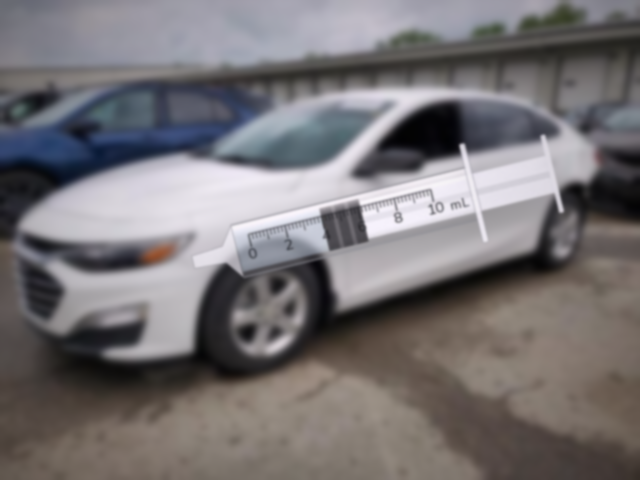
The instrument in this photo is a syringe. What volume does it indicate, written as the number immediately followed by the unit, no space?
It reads 4mL
